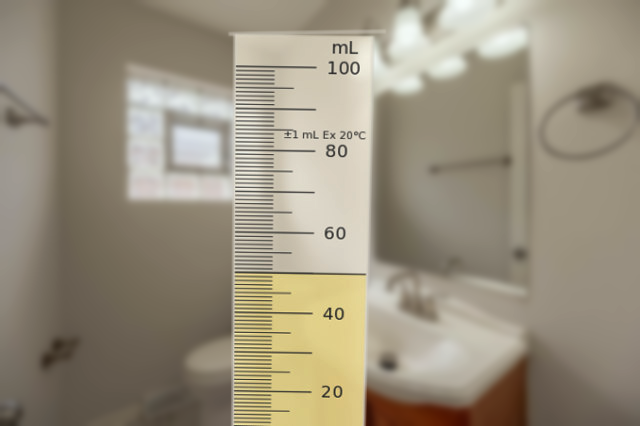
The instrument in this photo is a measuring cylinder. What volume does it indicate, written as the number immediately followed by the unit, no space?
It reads 50mL
